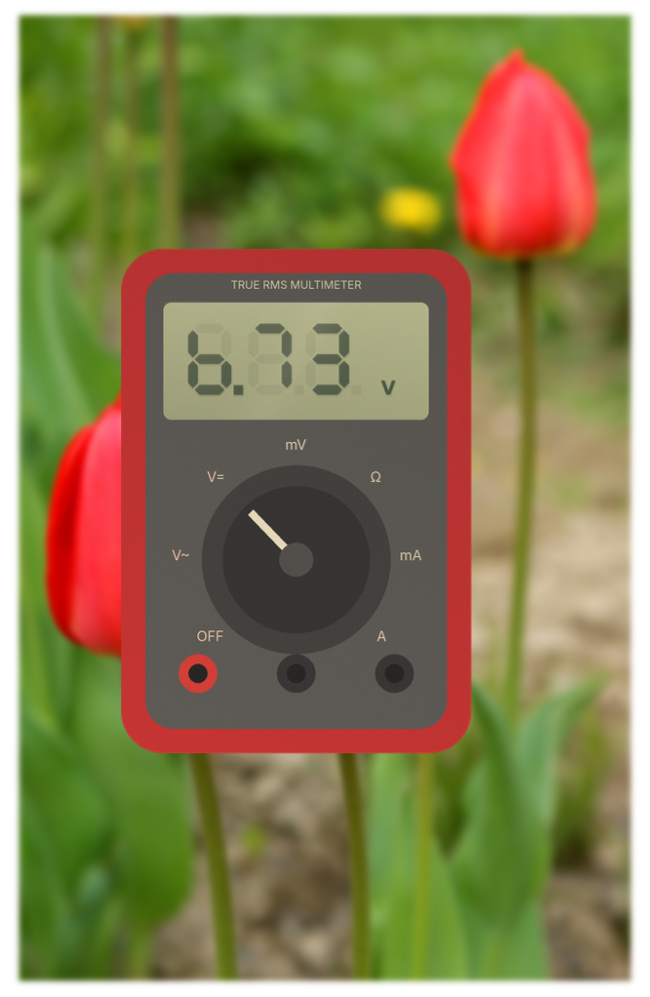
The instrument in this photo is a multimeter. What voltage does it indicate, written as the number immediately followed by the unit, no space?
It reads 6.73V
